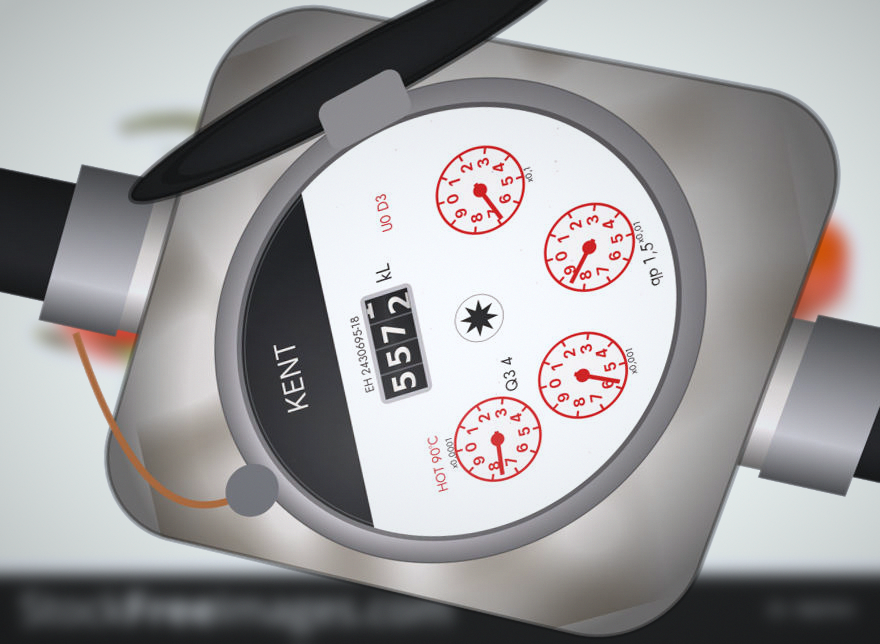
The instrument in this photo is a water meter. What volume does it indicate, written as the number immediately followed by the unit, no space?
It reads 5571.6857kL
